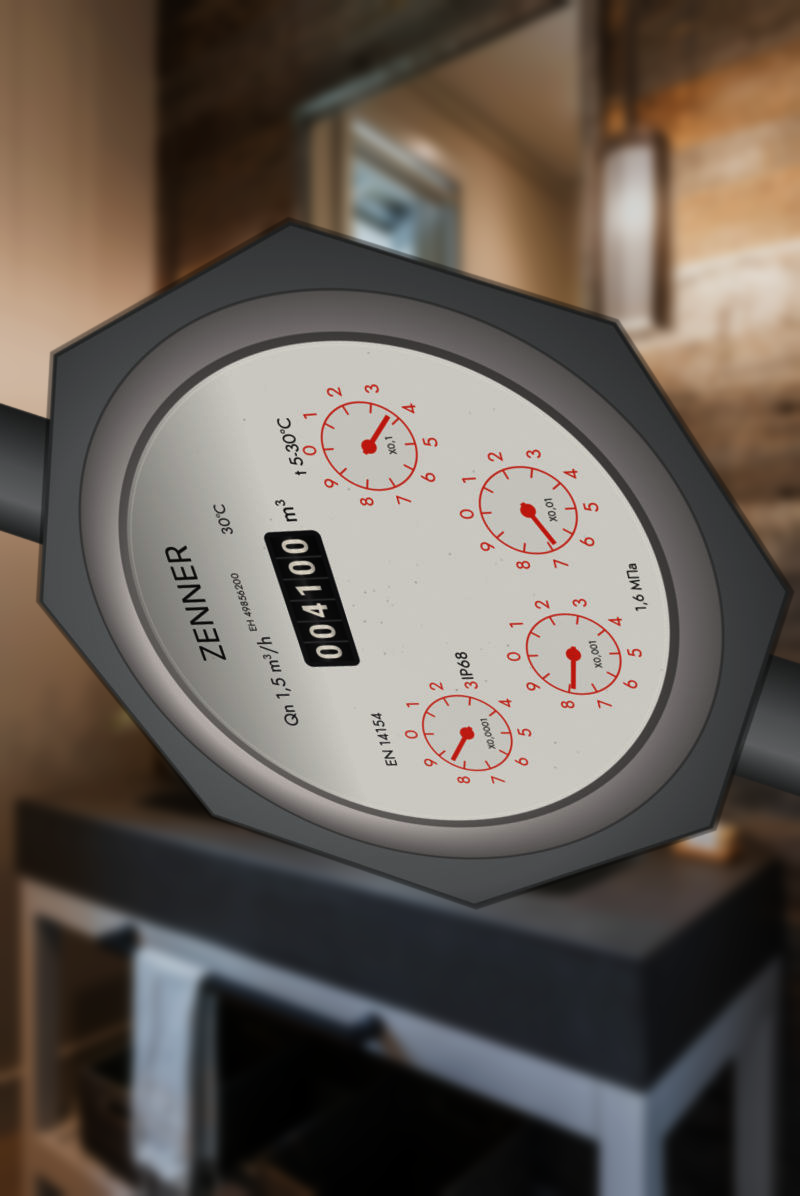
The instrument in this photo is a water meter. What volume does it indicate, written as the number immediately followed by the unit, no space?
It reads 4100.3678m³
